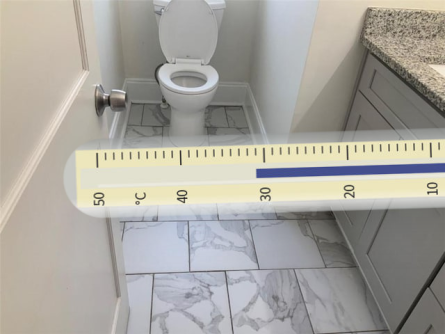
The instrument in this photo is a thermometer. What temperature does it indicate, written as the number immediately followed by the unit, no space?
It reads 31°C
